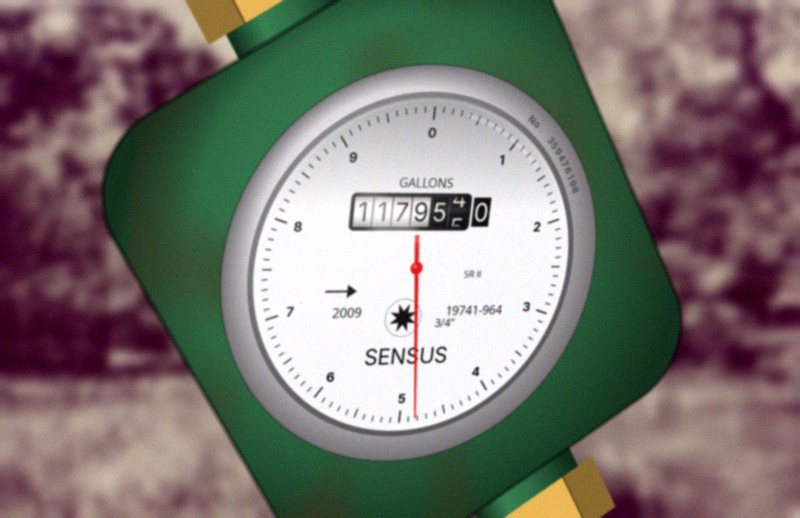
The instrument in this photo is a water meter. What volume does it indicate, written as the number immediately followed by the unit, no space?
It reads 1179544.8gal
